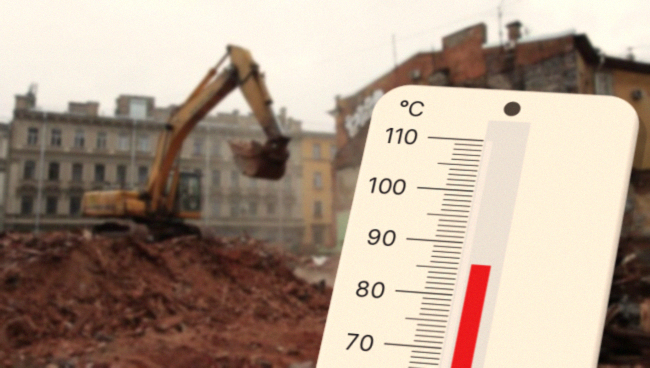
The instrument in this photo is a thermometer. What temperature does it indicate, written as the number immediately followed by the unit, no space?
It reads 86°C
